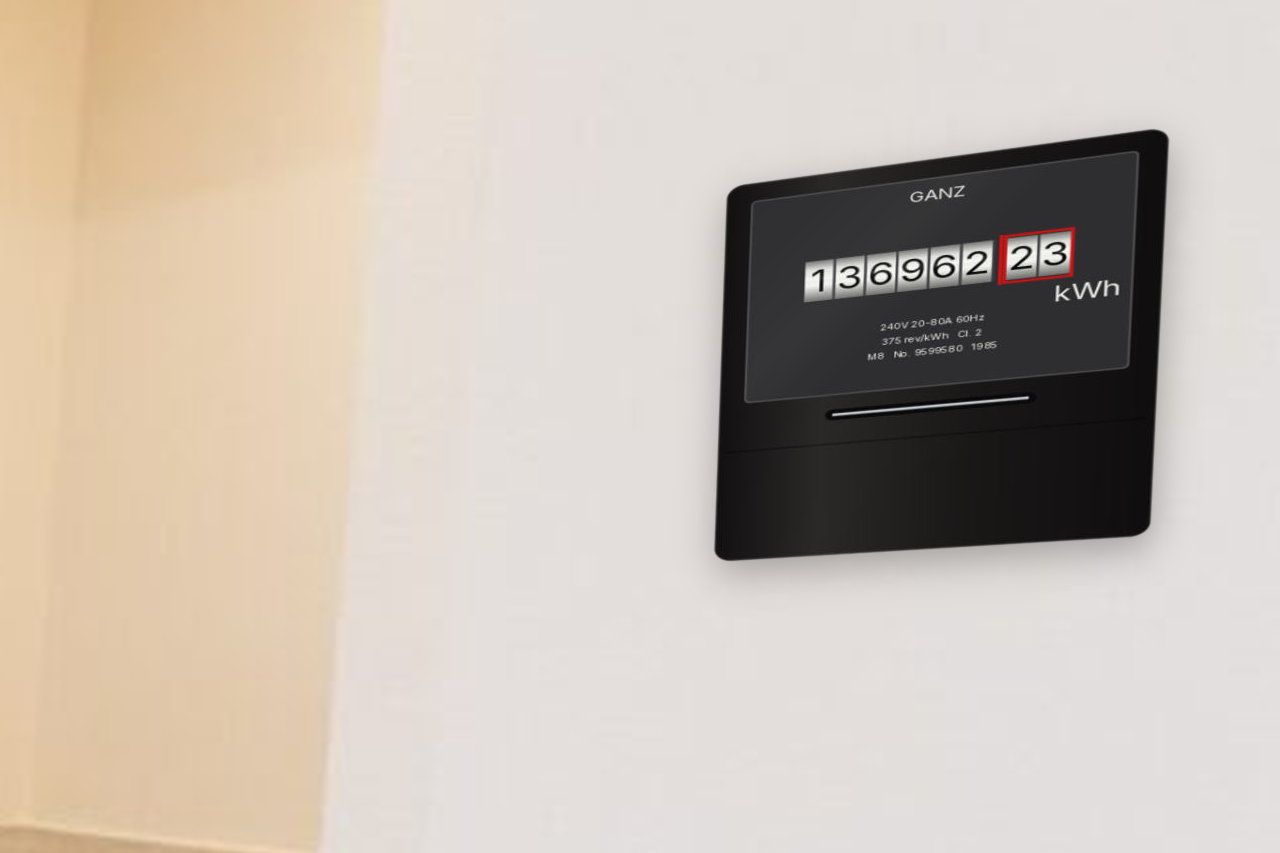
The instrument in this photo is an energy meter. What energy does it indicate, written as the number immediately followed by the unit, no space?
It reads 136962.23kWh
